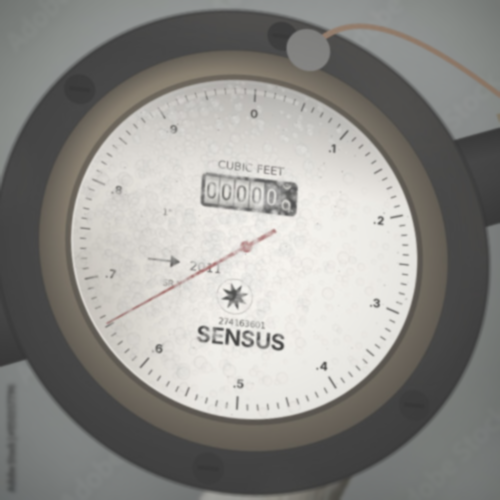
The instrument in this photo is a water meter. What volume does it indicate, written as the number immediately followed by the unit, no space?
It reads 8.65ft³
